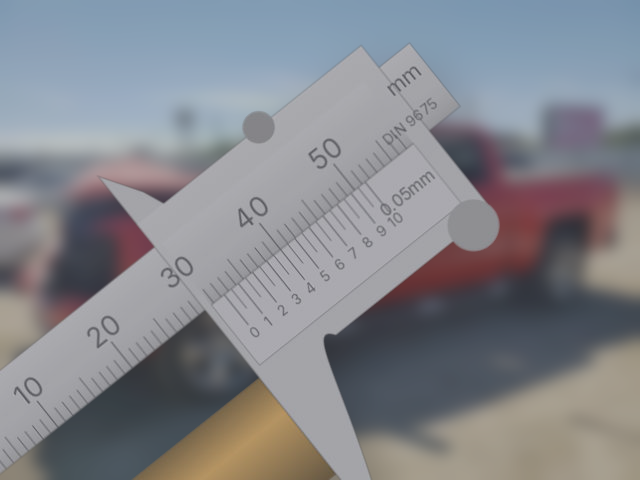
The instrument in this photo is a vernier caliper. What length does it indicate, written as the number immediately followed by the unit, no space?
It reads 32.4mm
